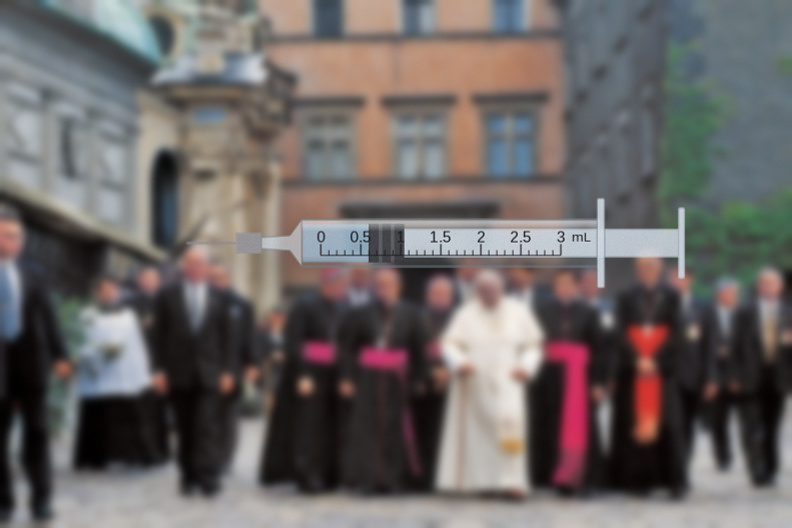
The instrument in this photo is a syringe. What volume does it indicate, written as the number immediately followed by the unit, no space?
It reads 0.6mL
